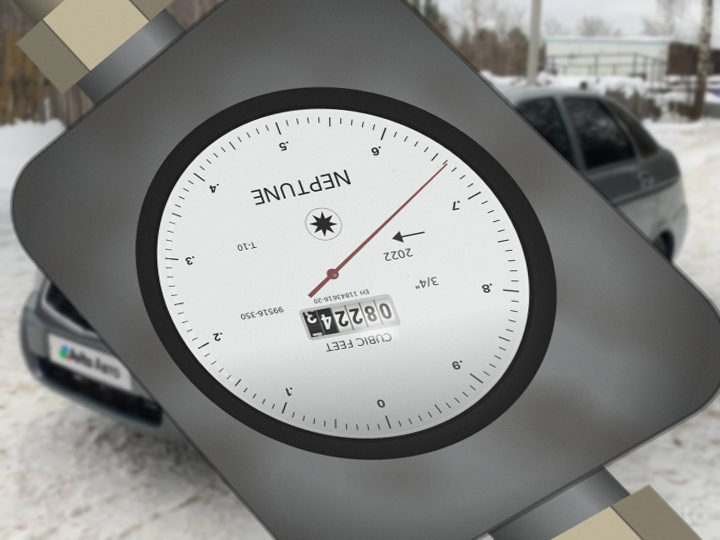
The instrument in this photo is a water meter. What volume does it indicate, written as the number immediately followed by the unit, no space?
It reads 82242.66ft³
